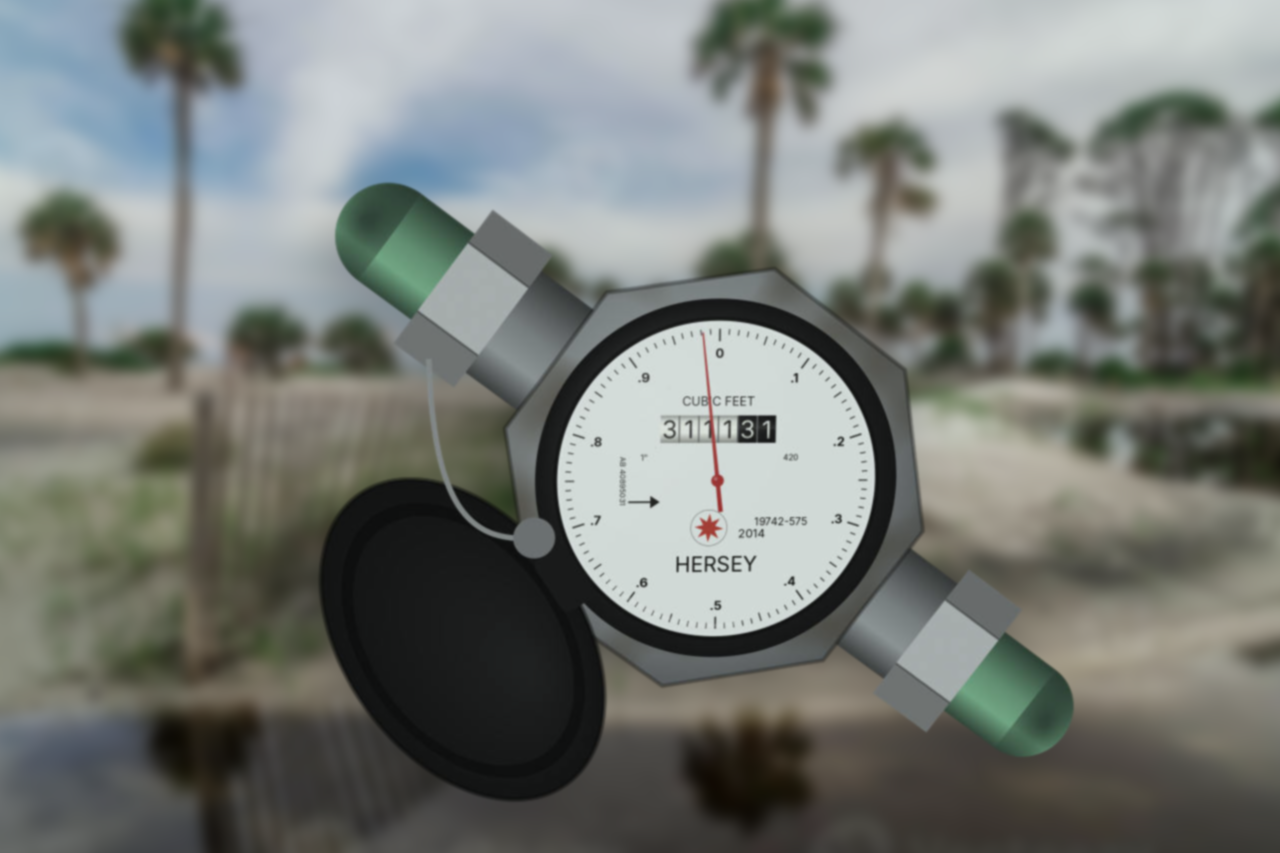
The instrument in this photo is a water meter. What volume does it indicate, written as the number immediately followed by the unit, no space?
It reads 311130.98ft³
